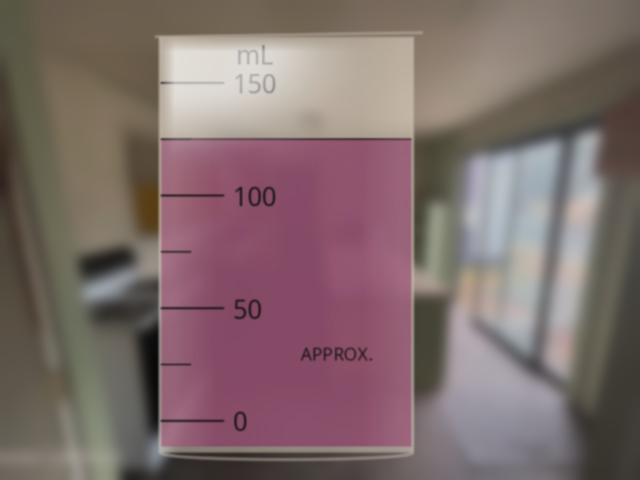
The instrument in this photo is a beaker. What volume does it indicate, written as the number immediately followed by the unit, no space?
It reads 125mL
